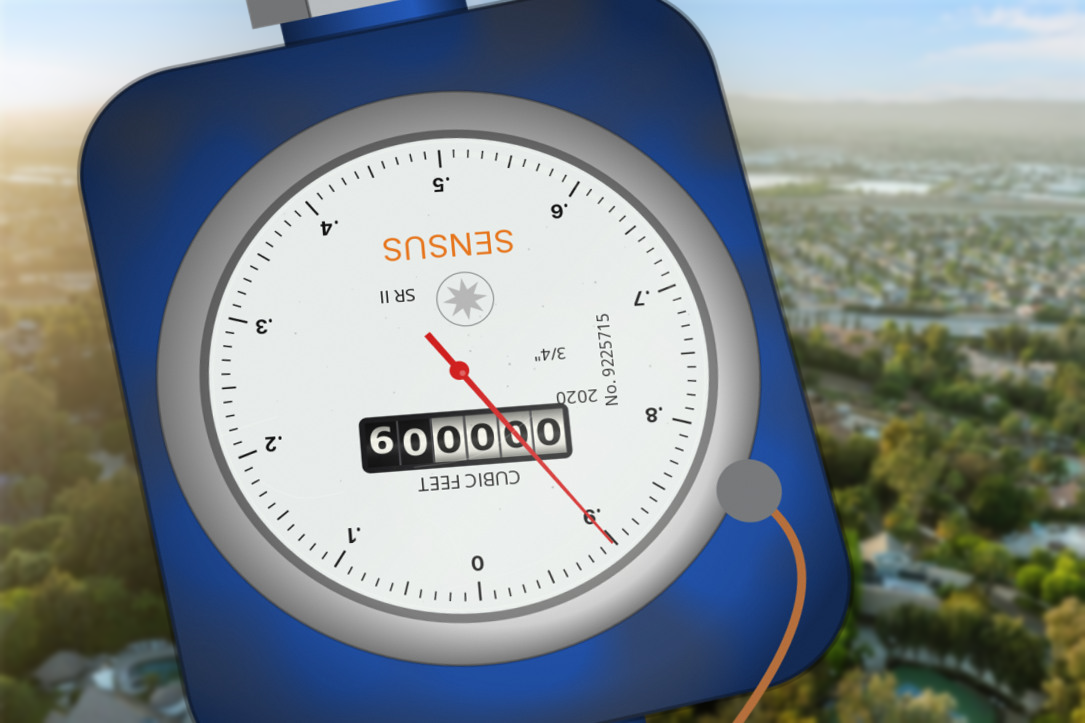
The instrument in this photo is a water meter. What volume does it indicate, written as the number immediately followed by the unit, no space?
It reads 8.90ft³
